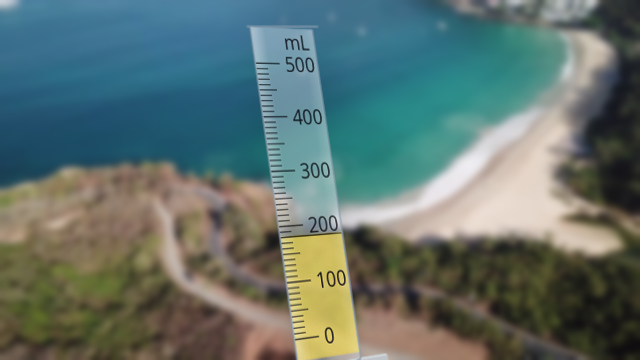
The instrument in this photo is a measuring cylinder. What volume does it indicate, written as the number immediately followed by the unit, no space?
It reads 180mL
